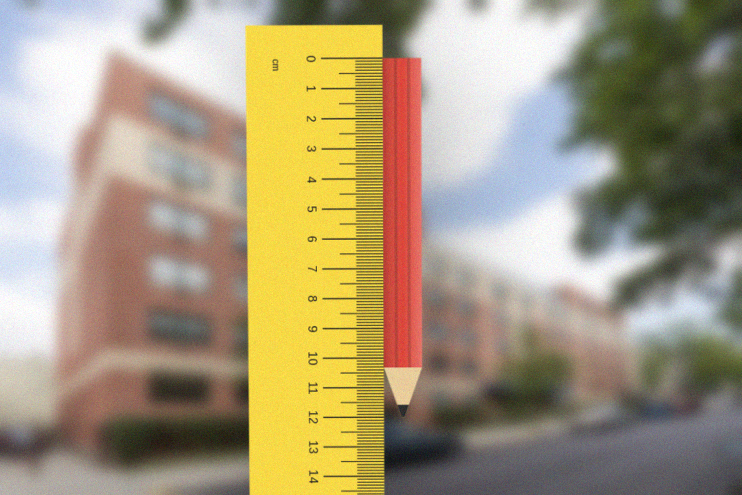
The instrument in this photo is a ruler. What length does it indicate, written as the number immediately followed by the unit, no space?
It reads 12cm
